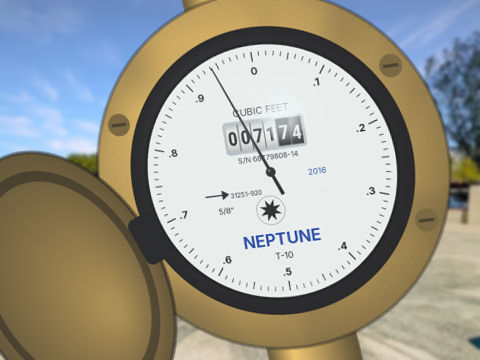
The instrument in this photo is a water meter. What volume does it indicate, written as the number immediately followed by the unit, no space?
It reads 7173.94ft³
